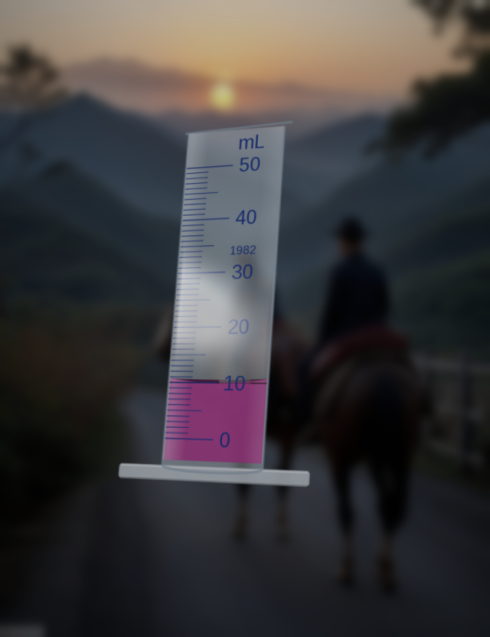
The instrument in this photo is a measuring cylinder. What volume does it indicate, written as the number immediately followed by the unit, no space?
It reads 10mL
